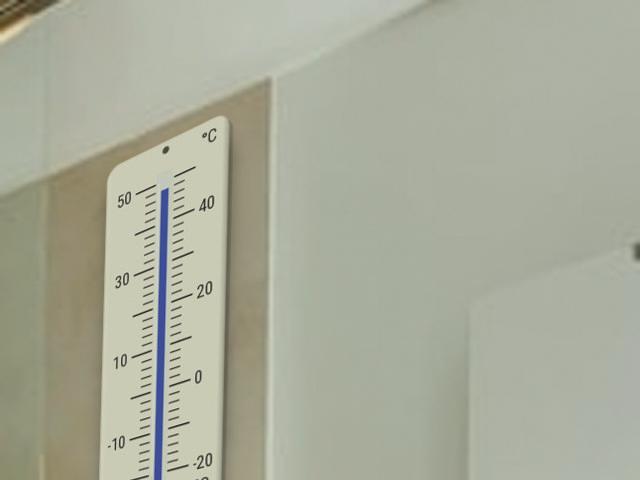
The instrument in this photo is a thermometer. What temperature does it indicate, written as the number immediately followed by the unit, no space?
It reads 48°C
